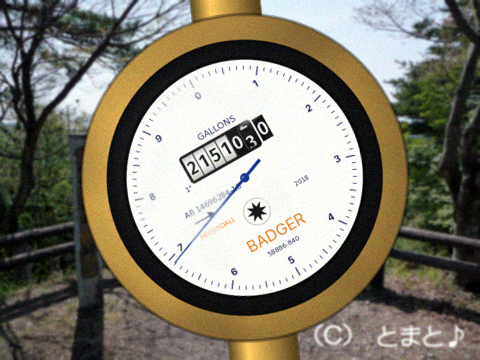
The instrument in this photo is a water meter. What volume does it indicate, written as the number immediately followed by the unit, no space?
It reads 2151026.9gal
